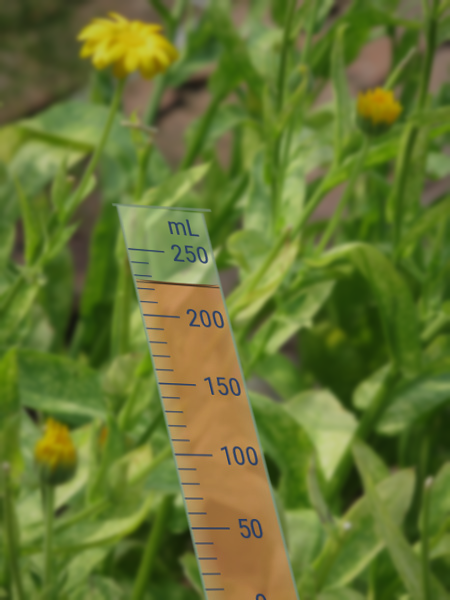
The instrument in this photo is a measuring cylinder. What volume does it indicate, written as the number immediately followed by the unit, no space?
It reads 225mL
